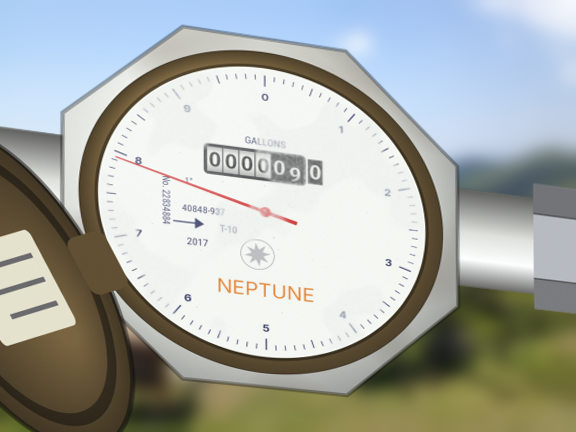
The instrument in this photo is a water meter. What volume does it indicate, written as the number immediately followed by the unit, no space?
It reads 87.9gal
